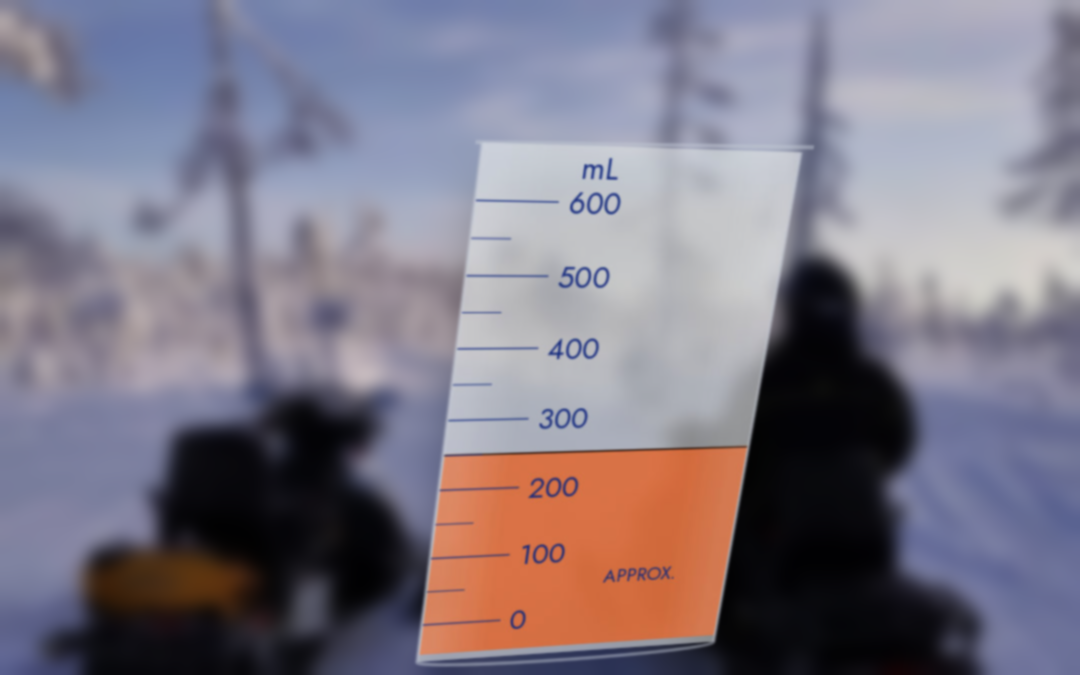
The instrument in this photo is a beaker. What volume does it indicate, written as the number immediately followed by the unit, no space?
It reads 250mL
